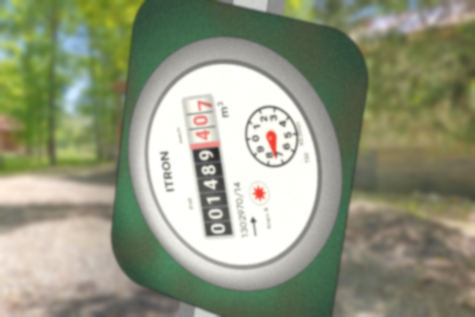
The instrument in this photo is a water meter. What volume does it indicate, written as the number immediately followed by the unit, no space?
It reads 1489.4067m³
